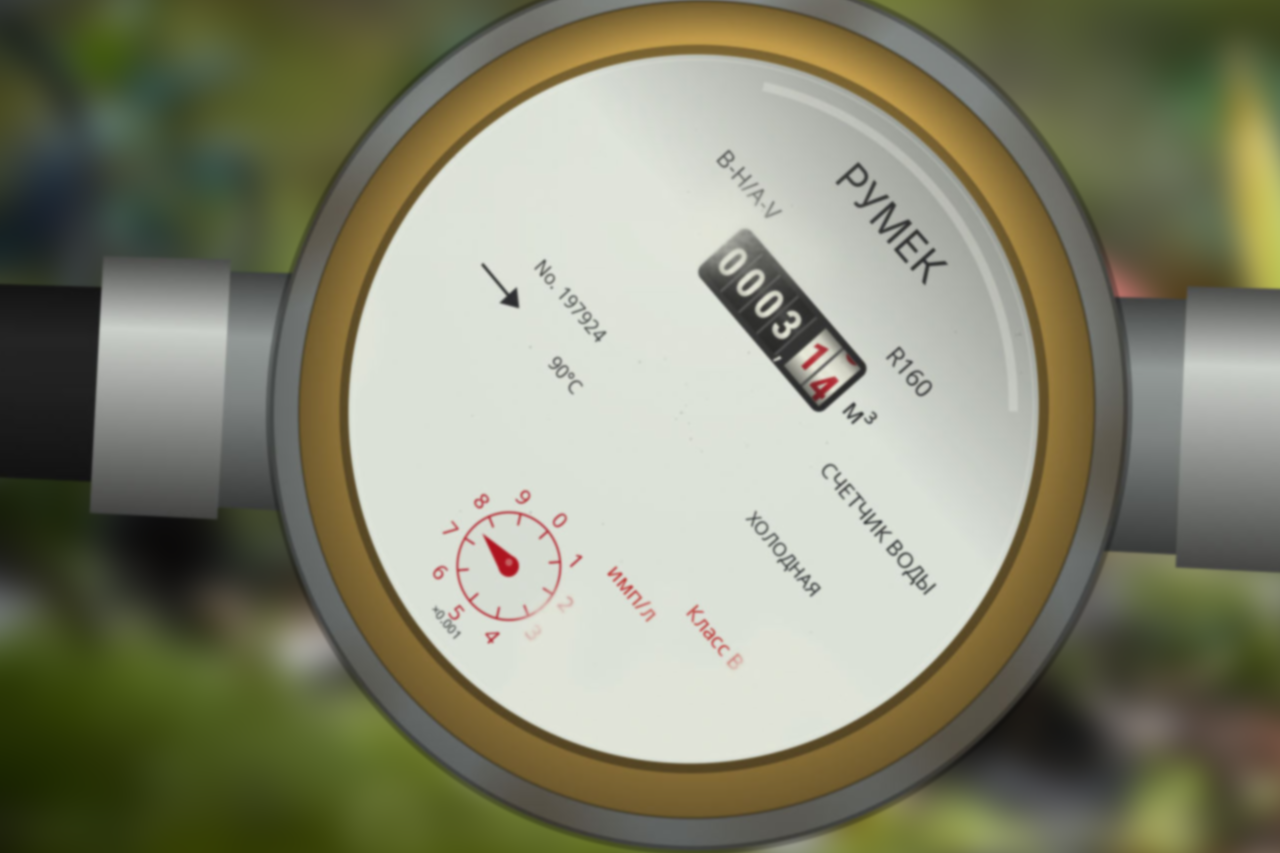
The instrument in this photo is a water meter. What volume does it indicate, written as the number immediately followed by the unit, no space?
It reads 3.137m³
